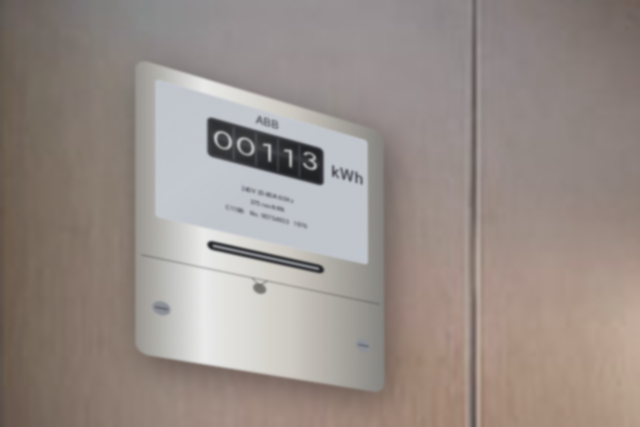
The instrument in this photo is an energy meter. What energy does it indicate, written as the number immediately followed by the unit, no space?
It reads 113kWh
